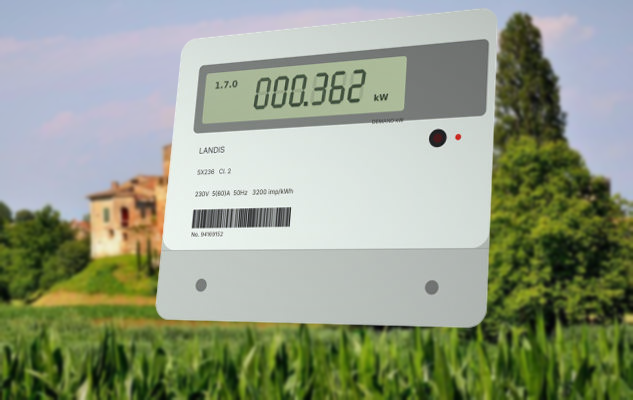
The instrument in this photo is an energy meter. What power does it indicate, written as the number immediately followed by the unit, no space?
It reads 0.362kW
